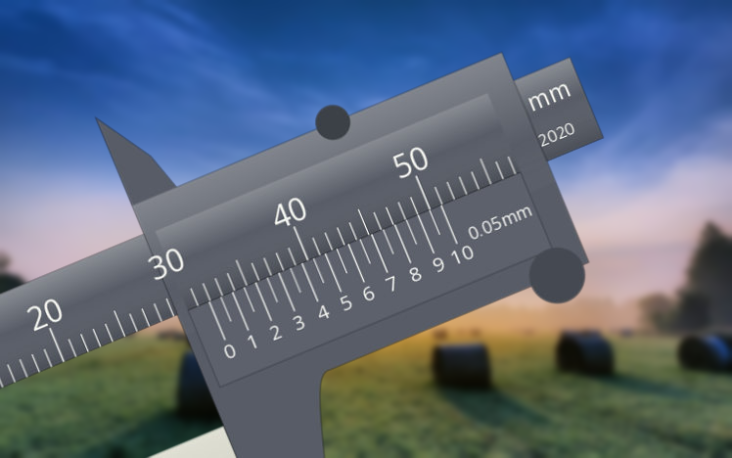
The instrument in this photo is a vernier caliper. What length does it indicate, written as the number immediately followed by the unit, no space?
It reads 31.9mm
